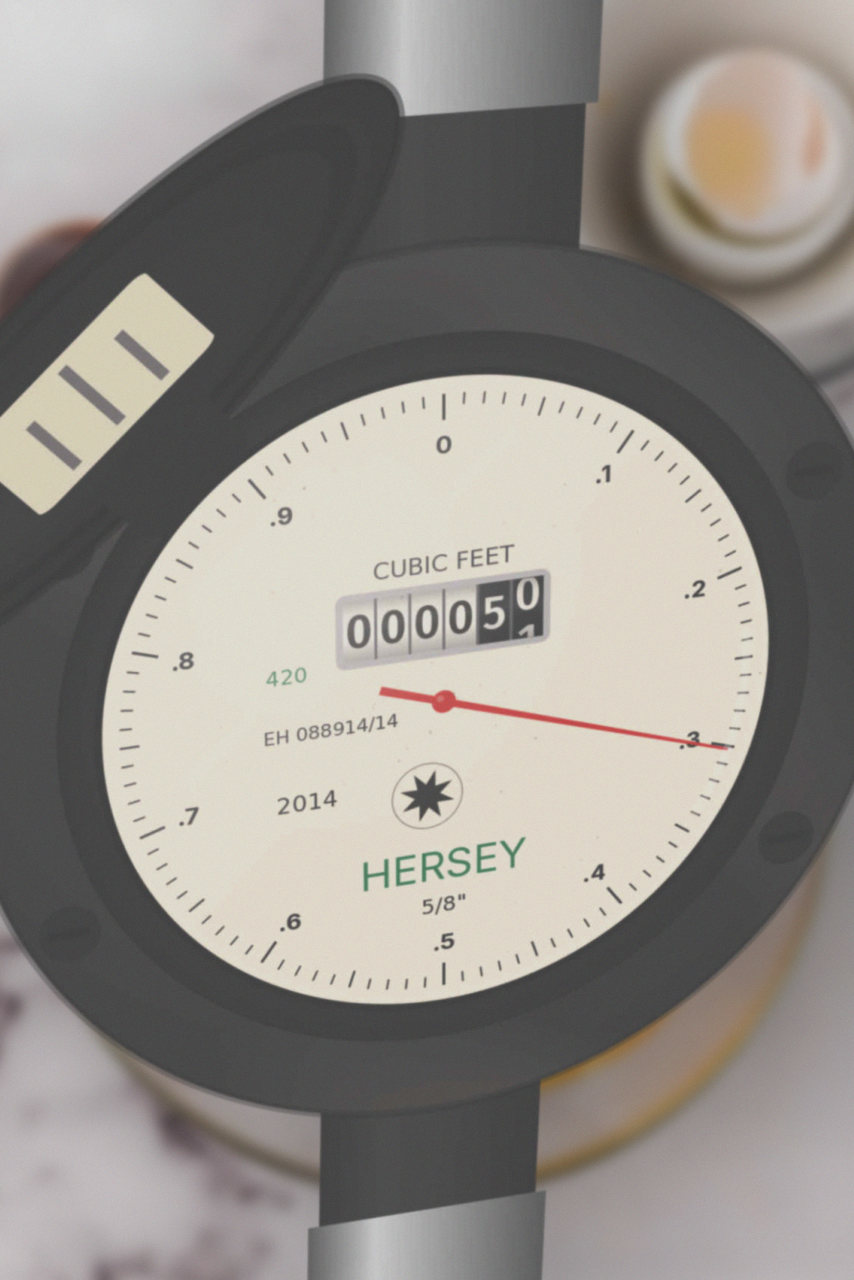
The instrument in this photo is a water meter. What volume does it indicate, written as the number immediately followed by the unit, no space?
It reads 50.30ft³
